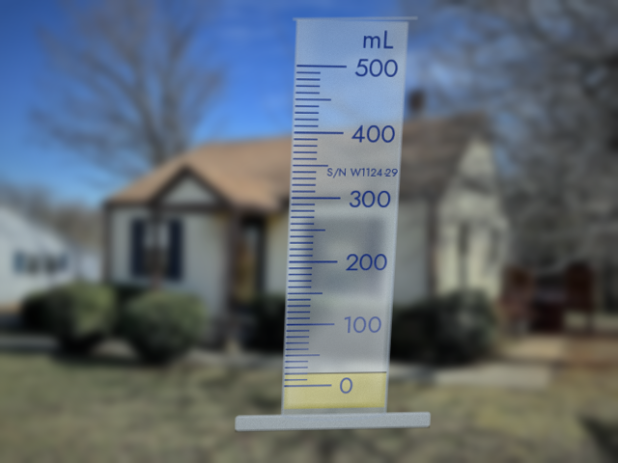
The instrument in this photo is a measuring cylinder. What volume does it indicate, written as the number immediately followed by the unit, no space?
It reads 20mL
